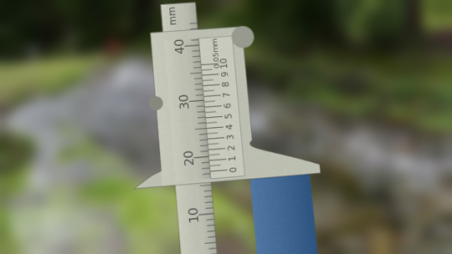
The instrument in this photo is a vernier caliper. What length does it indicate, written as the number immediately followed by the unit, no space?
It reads 17.4mm
